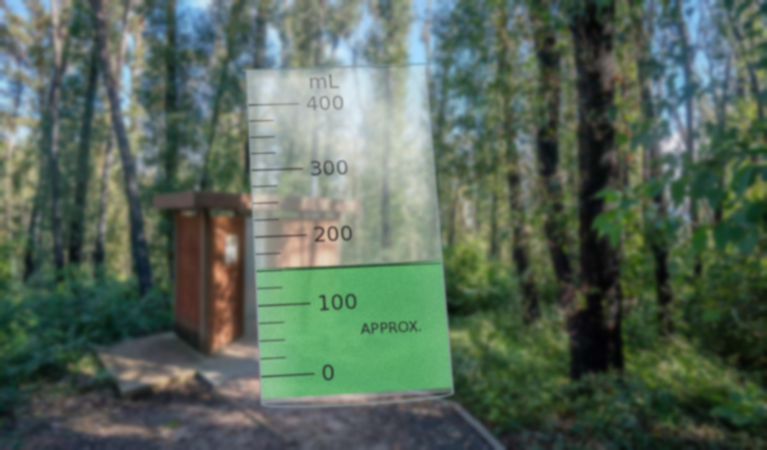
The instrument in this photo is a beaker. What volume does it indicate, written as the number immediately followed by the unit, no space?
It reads 150mL
